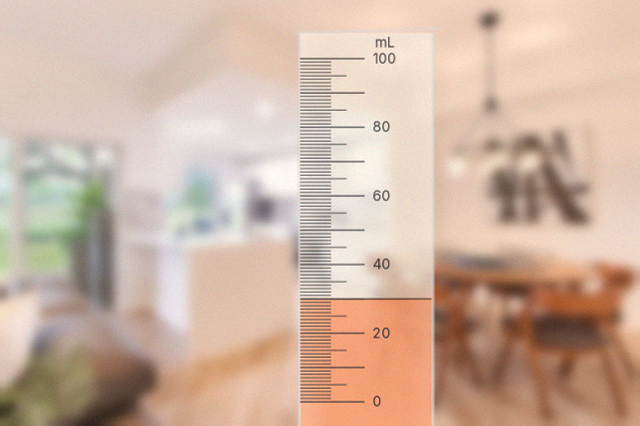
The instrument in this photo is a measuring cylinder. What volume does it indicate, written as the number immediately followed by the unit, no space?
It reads 30mL
